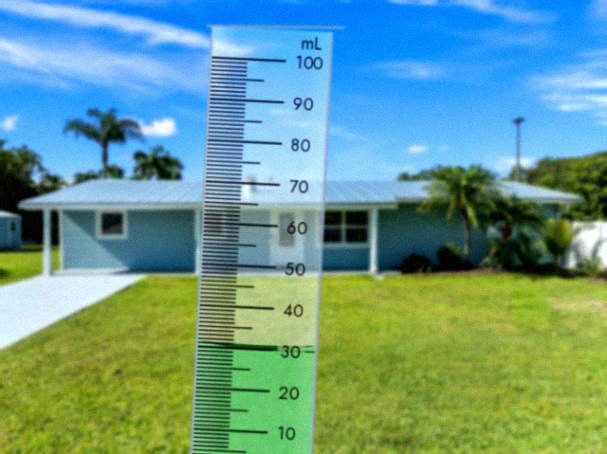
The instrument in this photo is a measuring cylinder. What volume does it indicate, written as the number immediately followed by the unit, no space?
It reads 30mL
